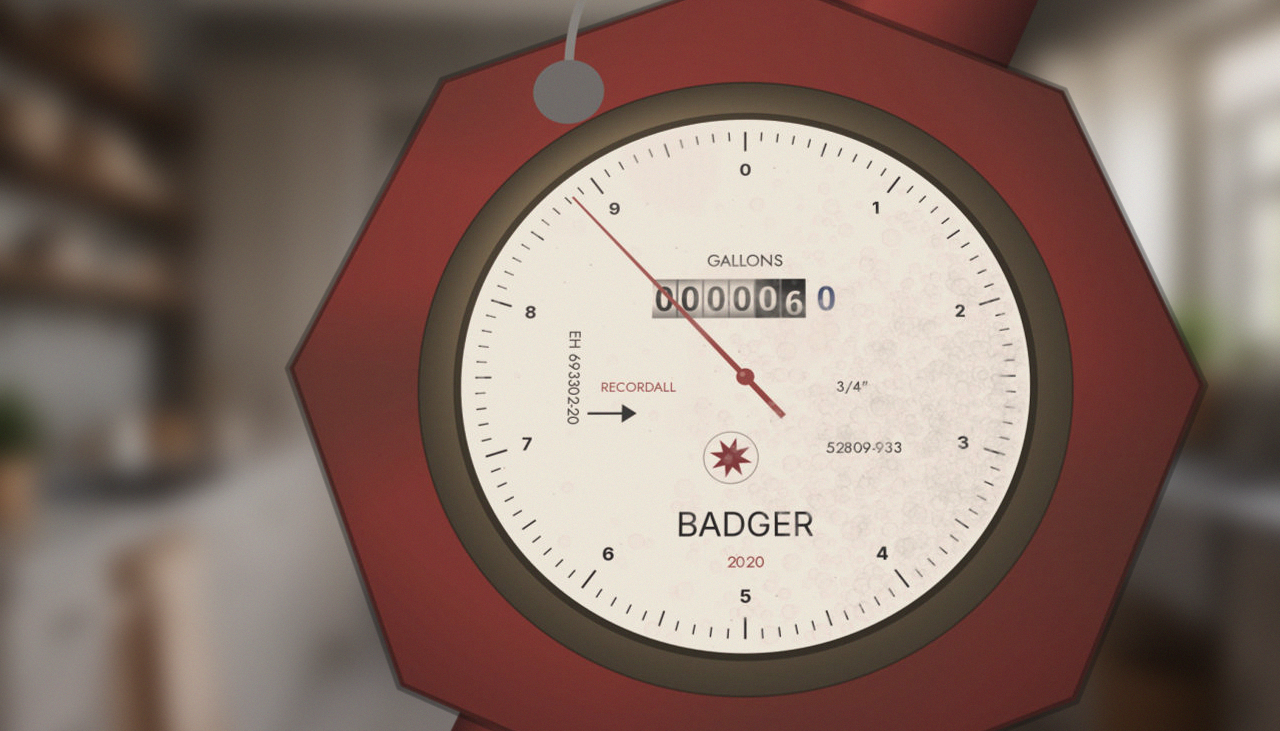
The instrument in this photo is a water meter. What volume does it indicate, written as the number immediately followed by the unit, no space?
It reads 58.8gal
